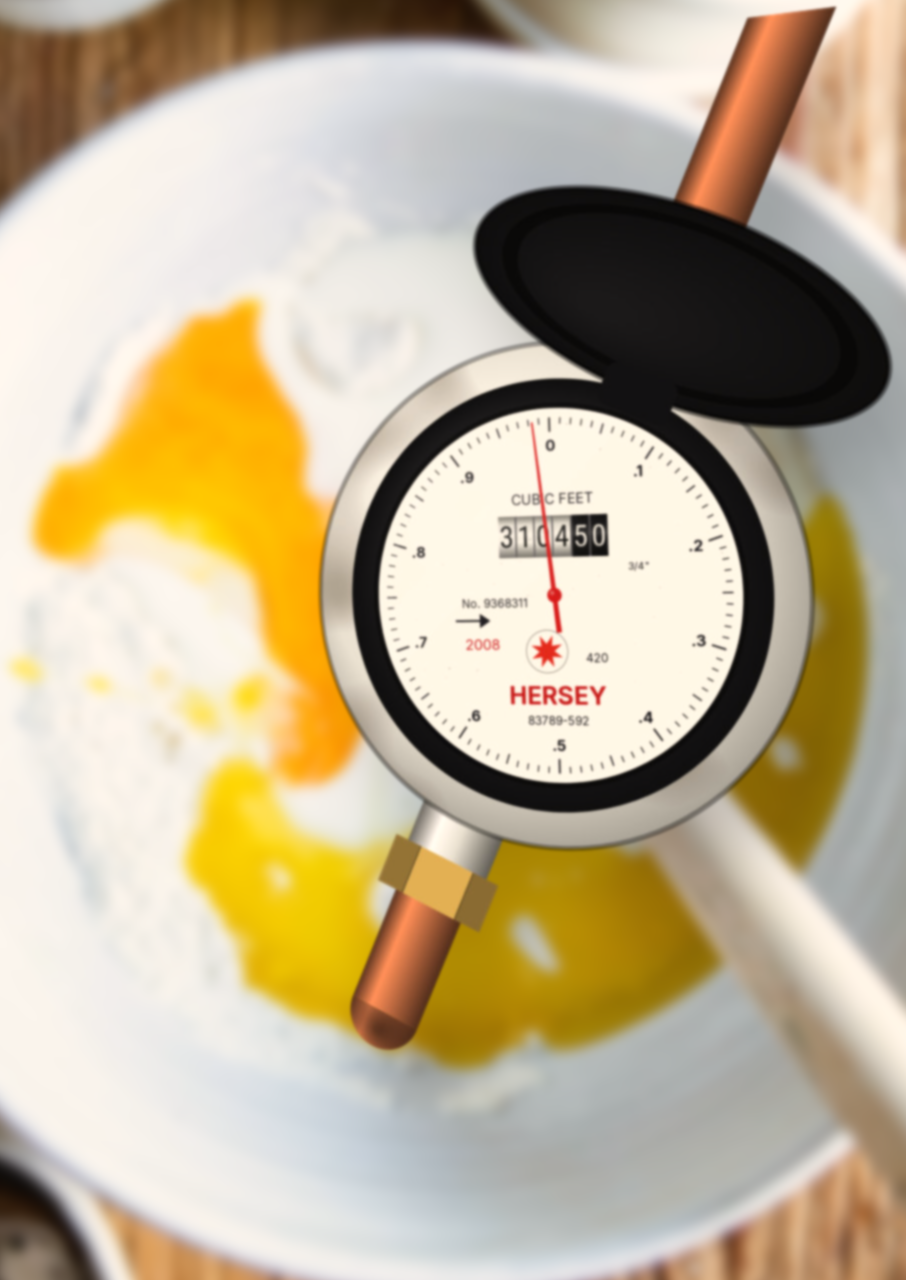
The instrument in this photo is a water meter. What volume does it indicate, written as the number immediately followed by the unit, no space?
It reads 310449.98ft³
